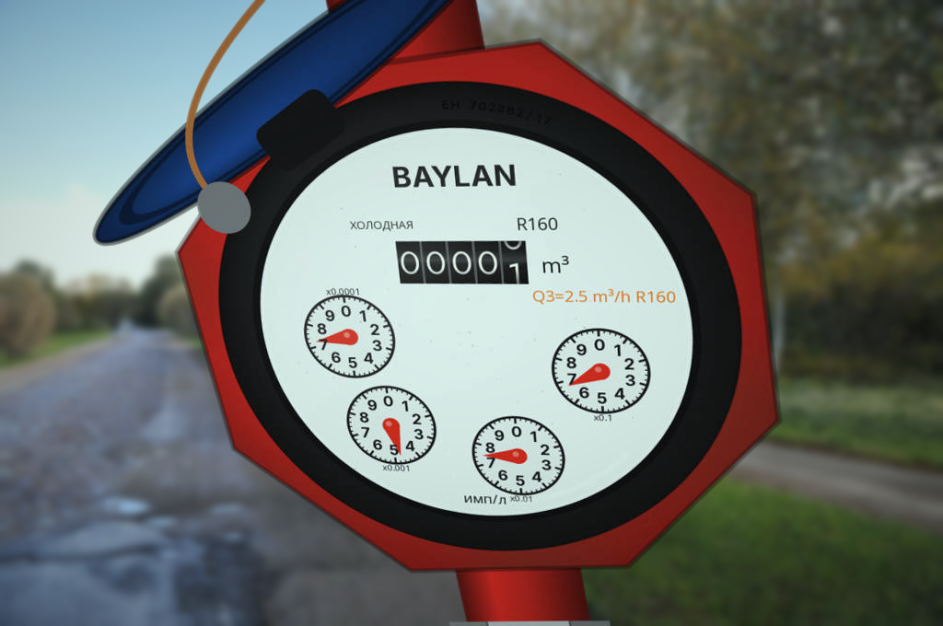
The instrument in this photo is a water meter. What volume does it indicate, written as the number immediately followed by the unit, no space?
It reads 0.6747m³
